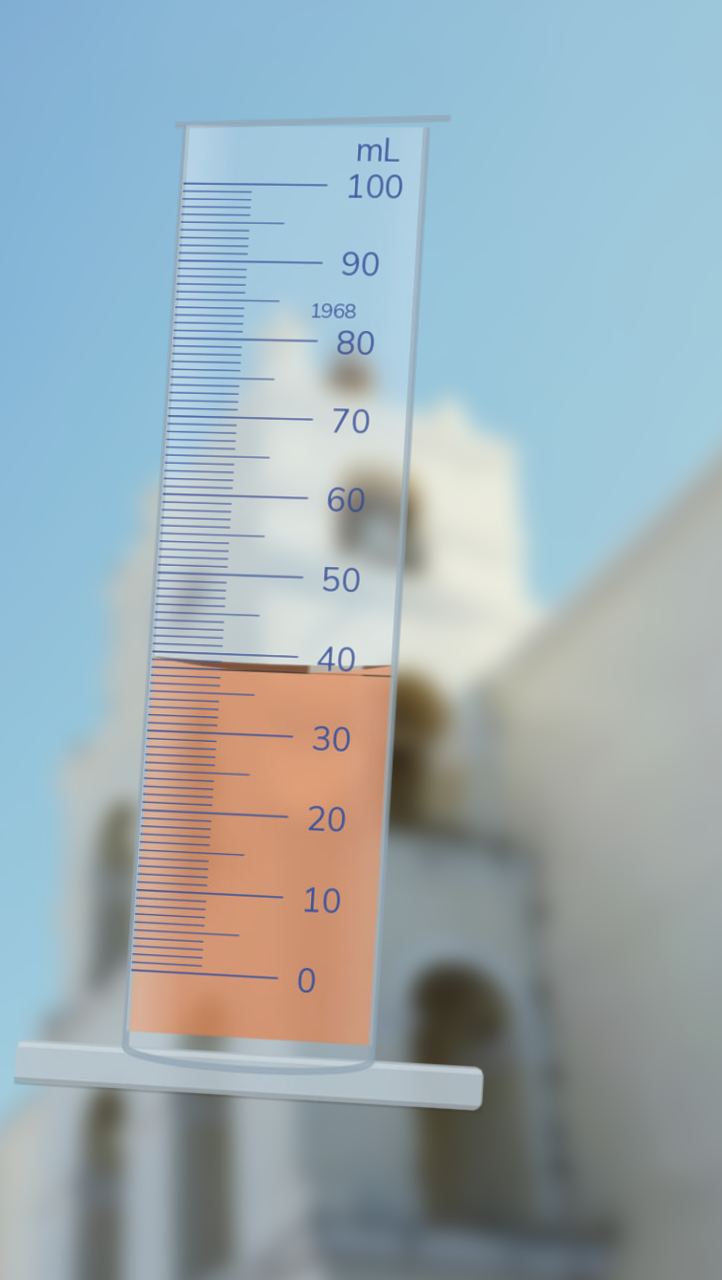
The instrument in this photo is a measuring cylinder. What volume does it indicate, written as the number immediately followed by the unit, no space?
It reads 38mL
